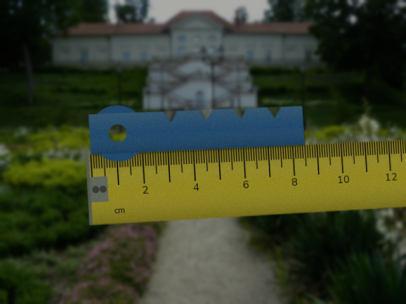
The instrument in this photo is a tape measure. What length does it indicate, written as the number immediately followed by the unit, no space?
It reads 8.5cm
